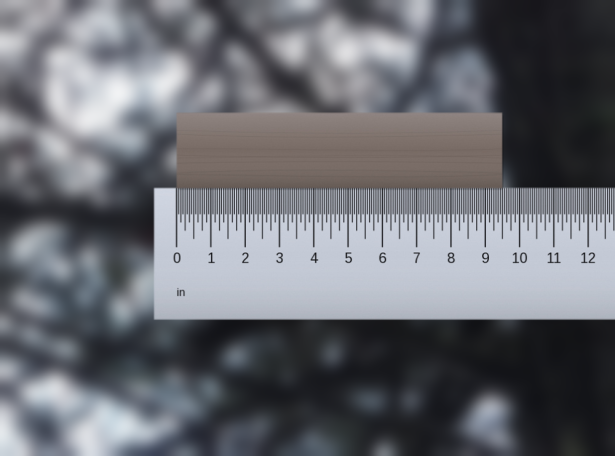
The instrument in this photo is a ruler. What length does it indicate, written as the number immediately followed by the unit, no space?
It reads 9.5in
